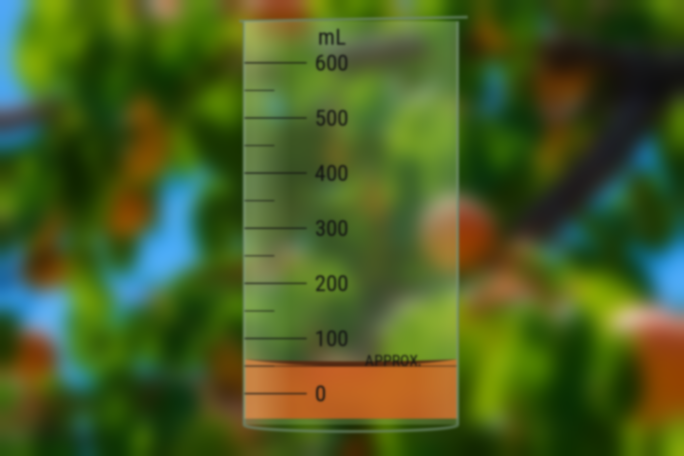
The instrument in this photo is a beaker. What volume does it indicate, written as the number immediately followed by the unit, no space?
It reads 50mL
